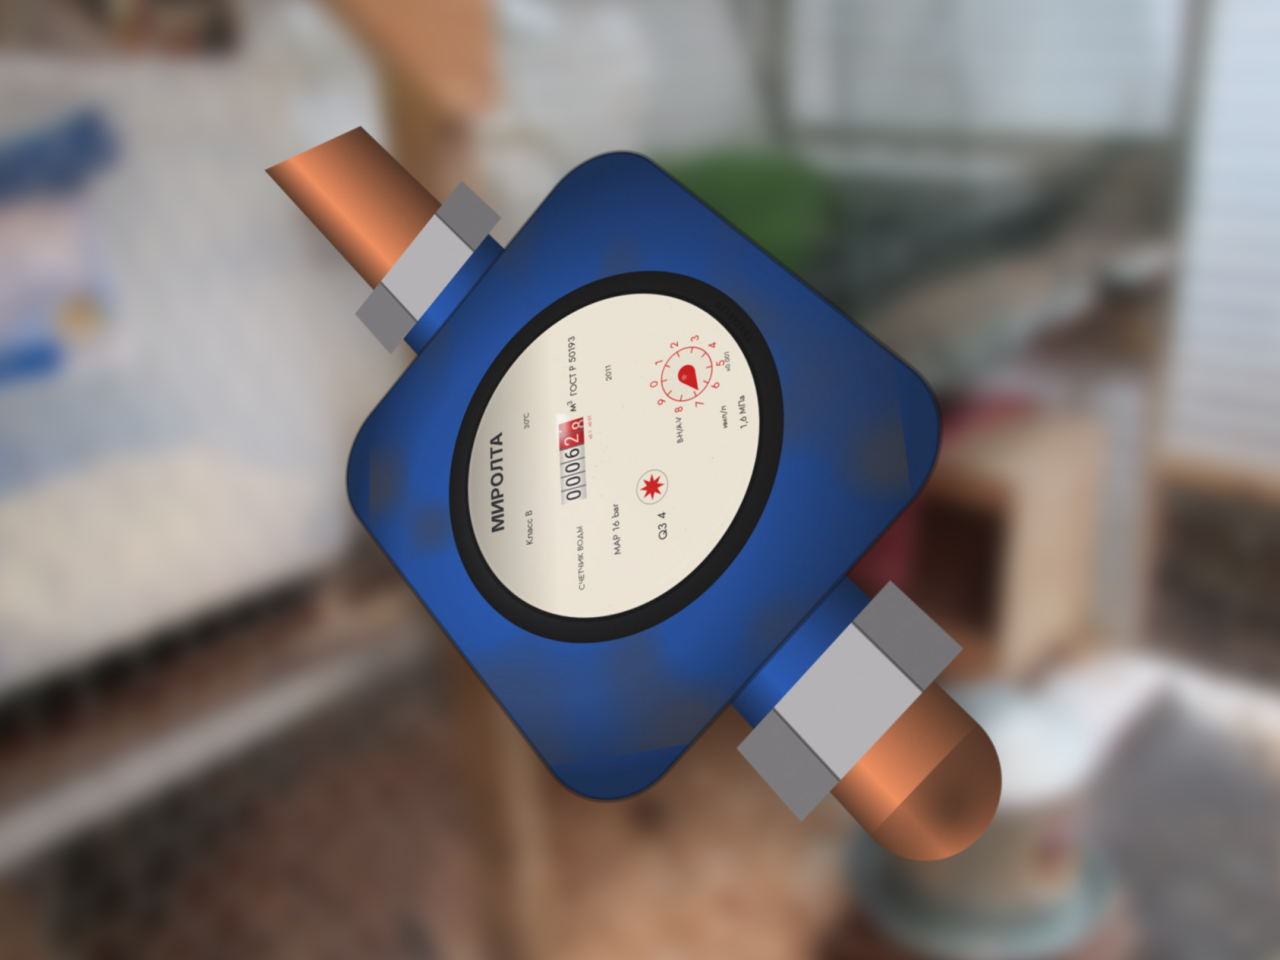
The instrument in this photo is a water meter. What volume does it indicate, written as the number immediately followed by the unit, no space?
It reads 6.276m³
